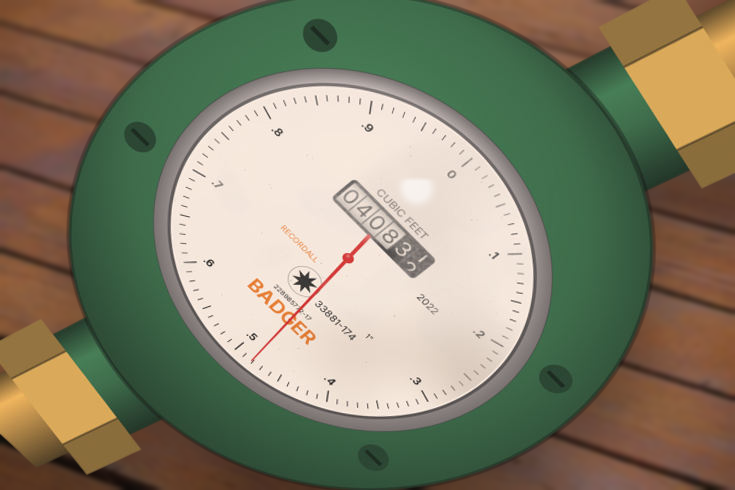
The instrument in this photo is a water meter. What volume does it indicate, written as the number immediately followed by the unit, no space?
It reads 40831.48ft³
